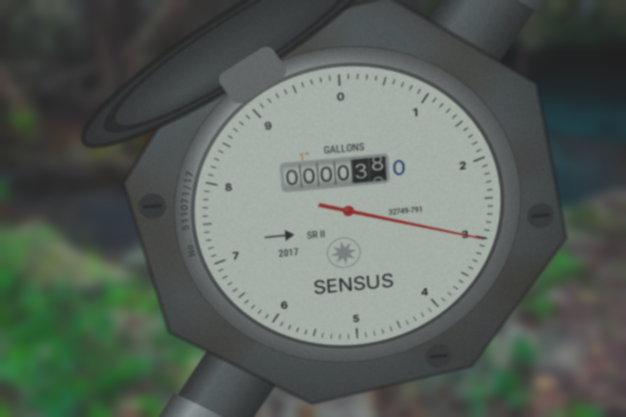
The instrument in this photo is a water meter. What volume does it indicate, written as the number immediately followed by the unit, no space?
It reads 383.0gal
